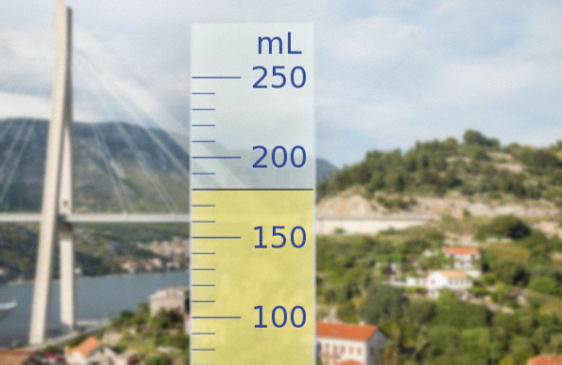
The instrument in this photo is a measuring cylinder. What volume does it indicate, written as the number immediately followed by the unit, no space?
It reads 180mL
